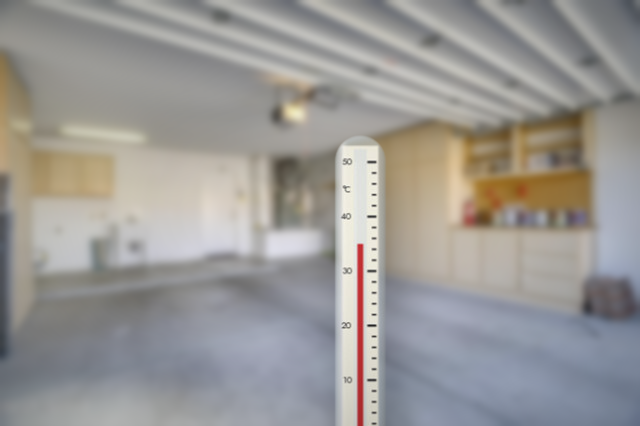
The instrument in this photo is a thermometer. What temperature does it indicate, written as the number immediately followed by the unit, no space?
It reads 35°C
